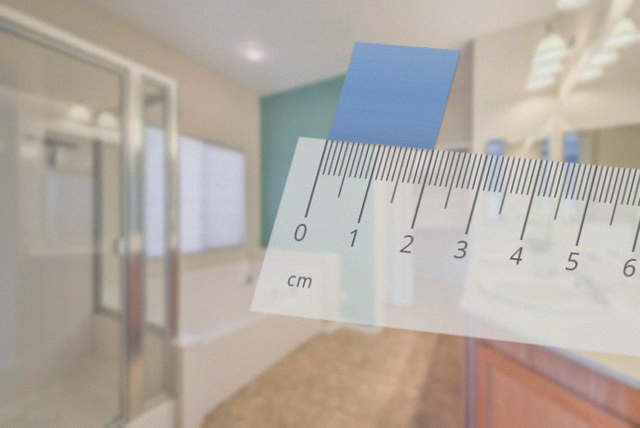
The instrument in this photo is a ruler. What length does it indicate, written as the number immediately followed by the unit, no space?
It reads 2cm
